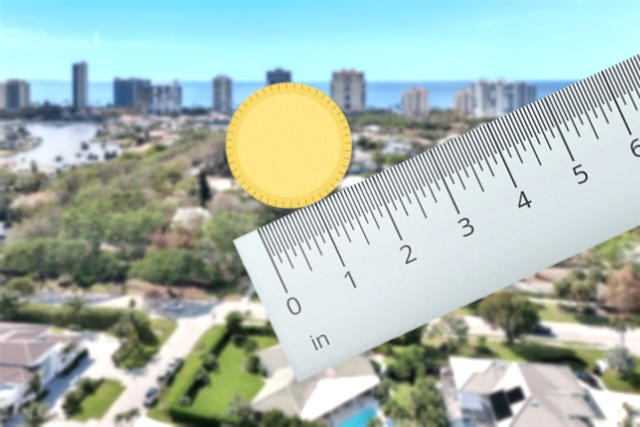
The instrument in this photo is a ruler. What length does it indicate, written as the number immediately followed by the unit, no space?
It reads 2in
